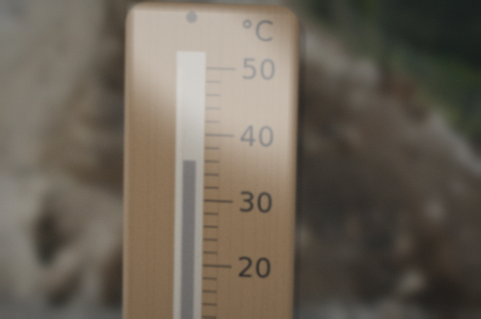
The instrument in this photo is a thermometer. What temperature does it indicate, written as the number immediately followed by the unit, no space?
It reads 36°C
